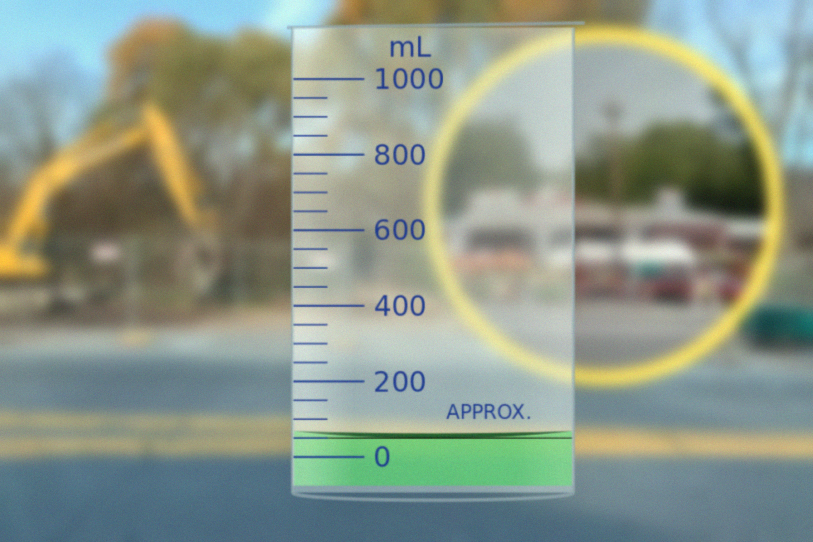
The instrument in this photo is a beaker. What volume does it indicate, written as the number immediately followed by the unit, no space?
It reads 50mL
